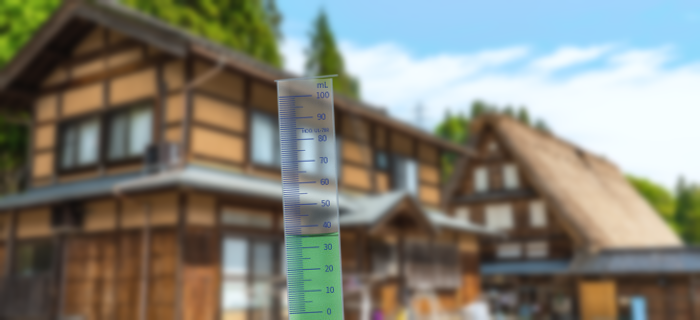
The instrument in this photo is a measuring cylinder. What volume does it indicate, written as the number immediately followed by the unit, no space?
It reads 35mL
